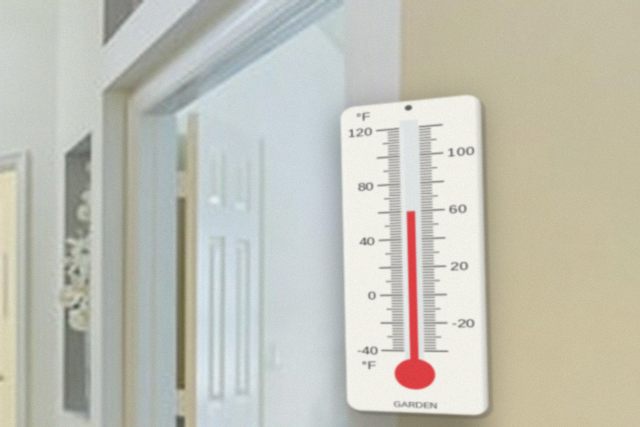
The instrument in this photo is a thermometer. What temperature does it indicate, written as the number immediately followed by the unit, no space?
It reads 60°F
